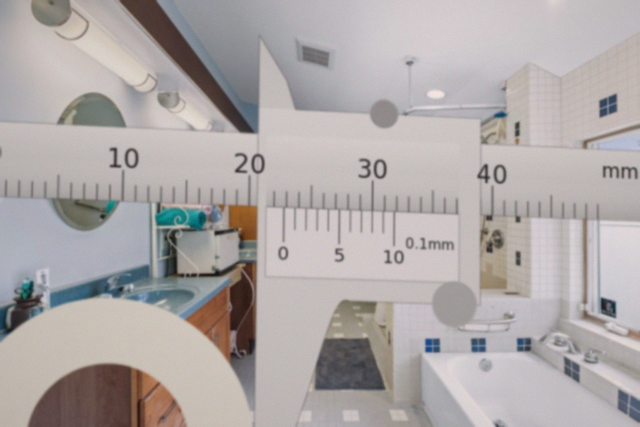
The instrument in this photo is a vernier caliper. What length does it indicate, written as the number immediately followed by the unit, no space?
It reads 22.8mm
